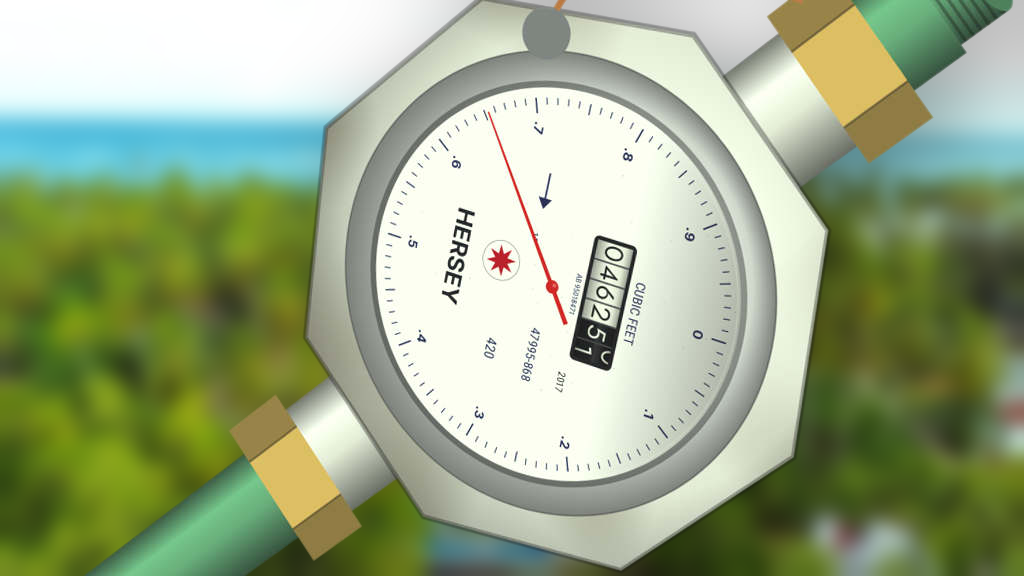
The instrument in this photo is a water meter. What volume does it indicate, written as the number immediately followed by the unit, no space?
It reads 46250.65ft³
